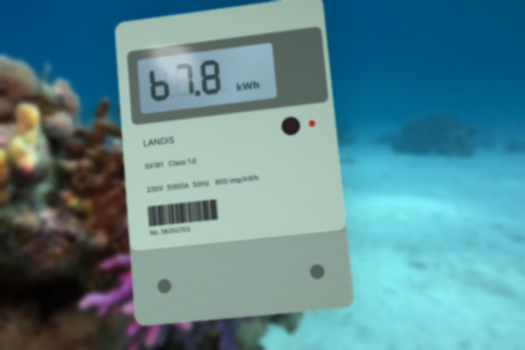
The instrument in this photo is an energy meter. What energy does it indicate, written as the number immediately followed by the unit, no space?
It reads 67.8kWh
